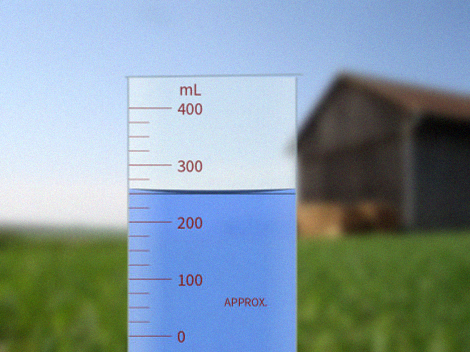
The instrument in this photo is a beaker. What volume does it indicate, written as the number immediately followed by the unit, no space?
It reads 250mL
